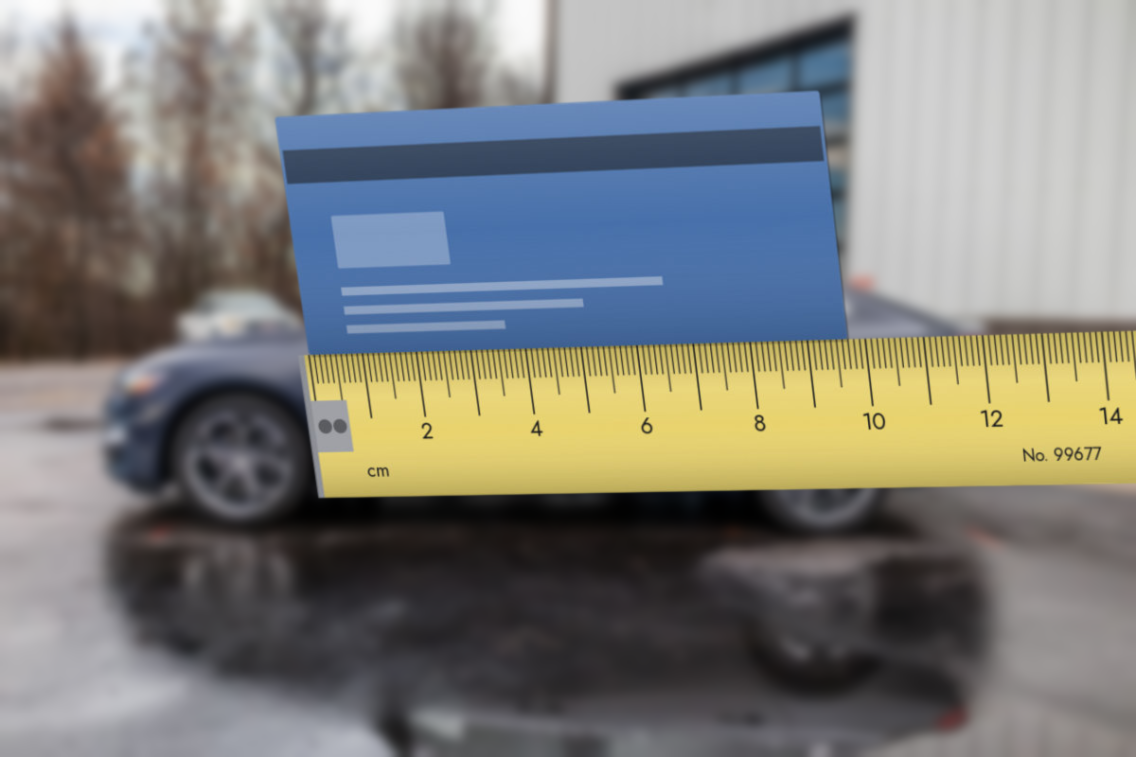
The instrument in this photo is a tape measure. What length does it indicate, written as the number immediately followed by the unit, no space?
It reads 9.7cm
